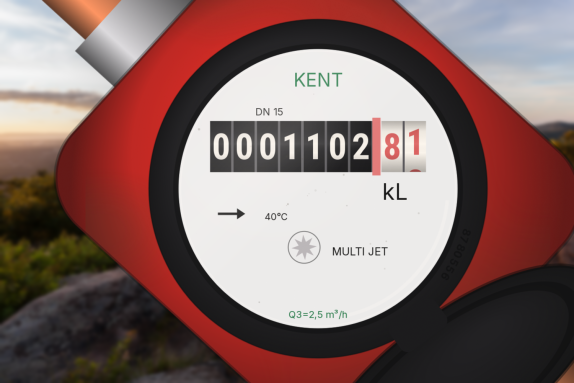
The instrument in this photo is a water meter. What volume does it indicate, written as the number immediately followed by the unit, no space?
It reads 1102.81kL
